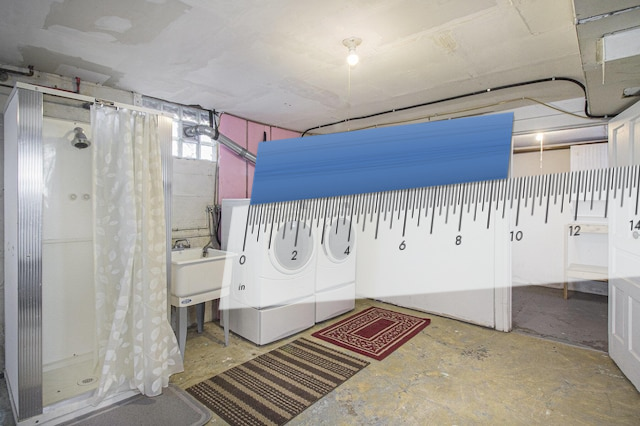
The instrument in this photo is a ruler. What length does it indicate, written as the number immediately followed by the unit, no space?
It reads 9.5in
